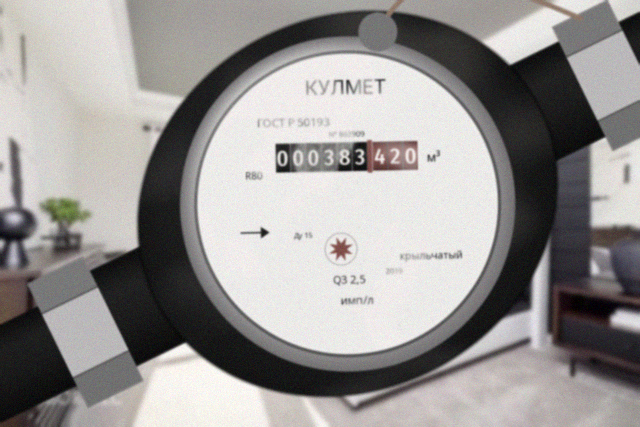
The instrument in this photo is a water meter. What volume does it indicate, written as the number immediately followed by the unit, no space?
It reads 383.420m³
